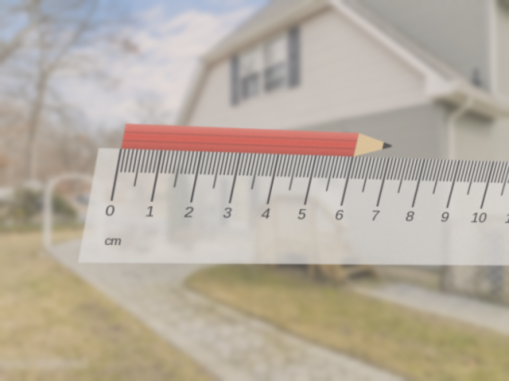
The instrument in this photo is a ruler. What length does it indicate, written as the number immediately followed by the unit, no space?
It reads 7cm
